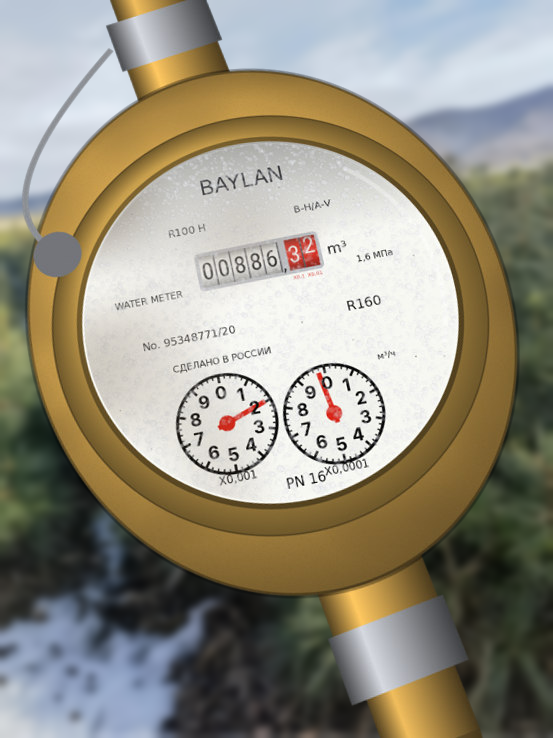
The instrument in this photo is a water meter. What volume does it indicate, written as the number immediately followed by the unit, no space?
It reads 886.3219m³
